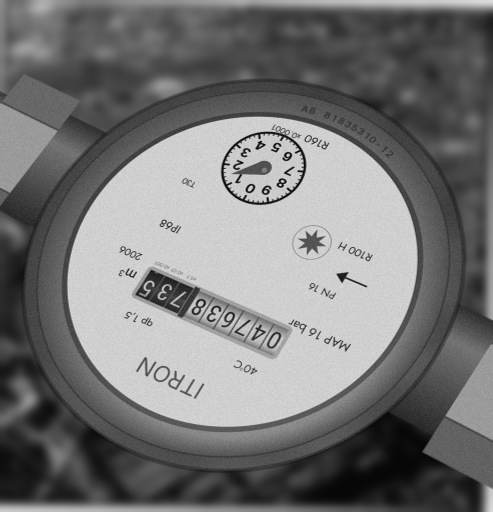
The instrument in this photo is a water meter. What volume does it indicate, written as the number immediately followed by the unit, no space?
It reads 47638.7351m³
